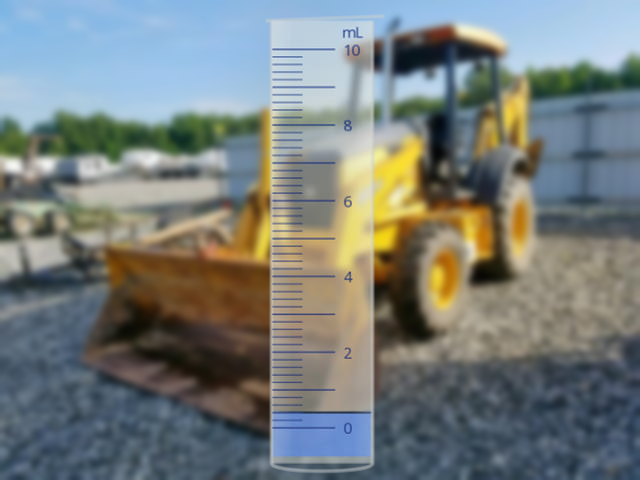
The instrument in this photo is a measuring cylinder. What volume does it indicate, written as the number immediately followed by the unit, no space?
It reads 0.4mL
